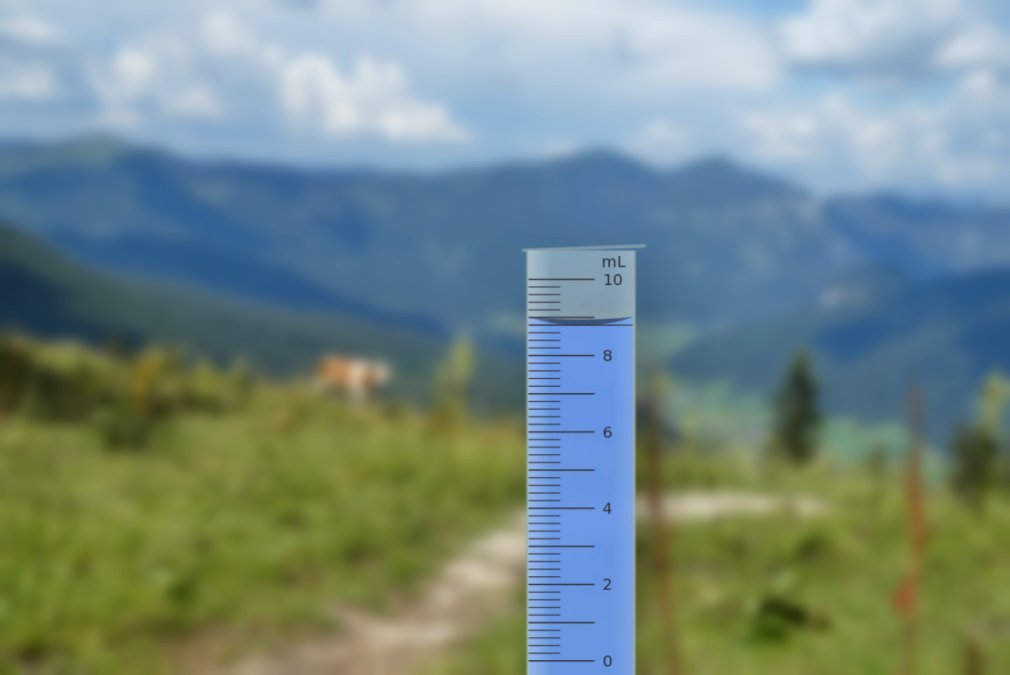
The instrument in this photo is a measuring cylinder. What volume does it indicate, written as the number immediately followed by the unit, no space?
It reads 8.8mL
